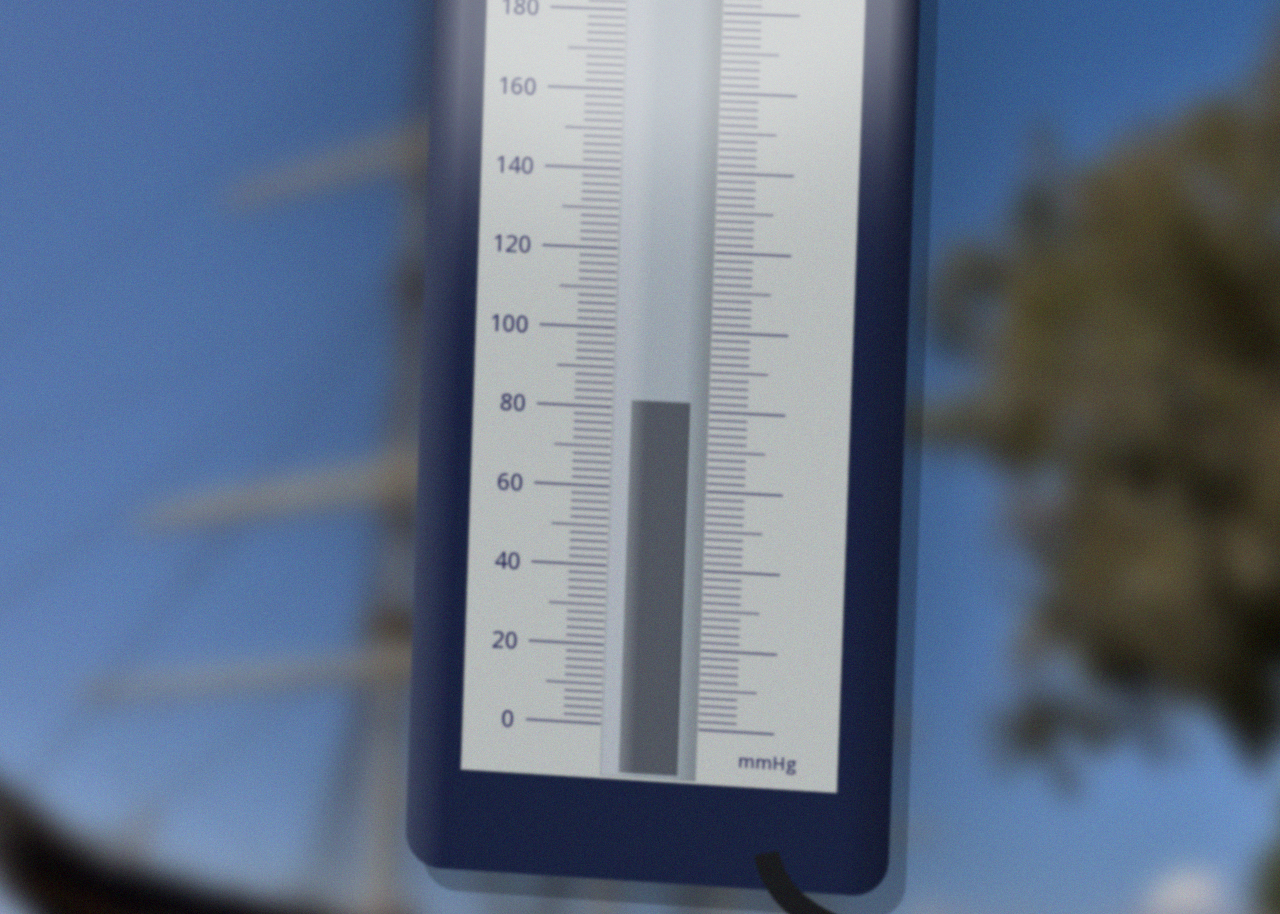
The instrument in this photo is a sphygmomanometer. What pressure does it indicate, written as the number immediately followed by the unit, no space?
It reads 82mmHg
